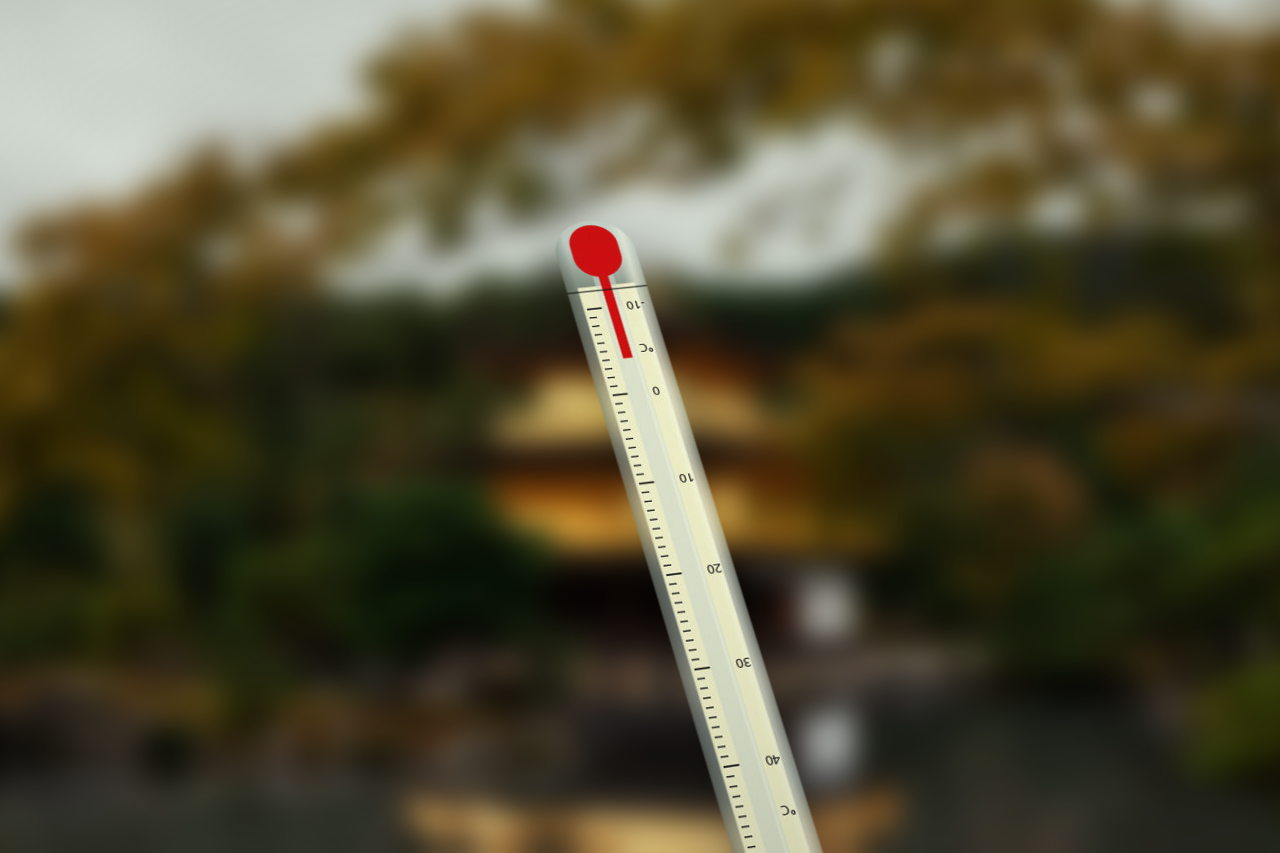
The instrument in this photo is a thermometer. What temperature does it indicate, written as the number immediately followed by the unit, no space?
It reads -4°C
